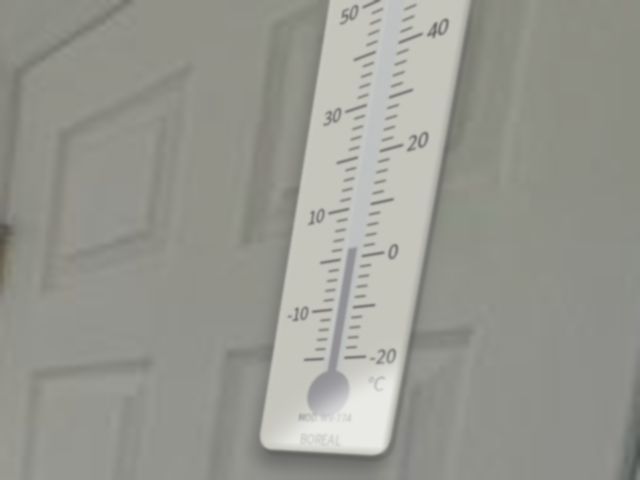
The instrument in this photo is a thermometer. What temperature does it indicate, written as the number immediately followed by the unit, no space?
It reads 2°C
